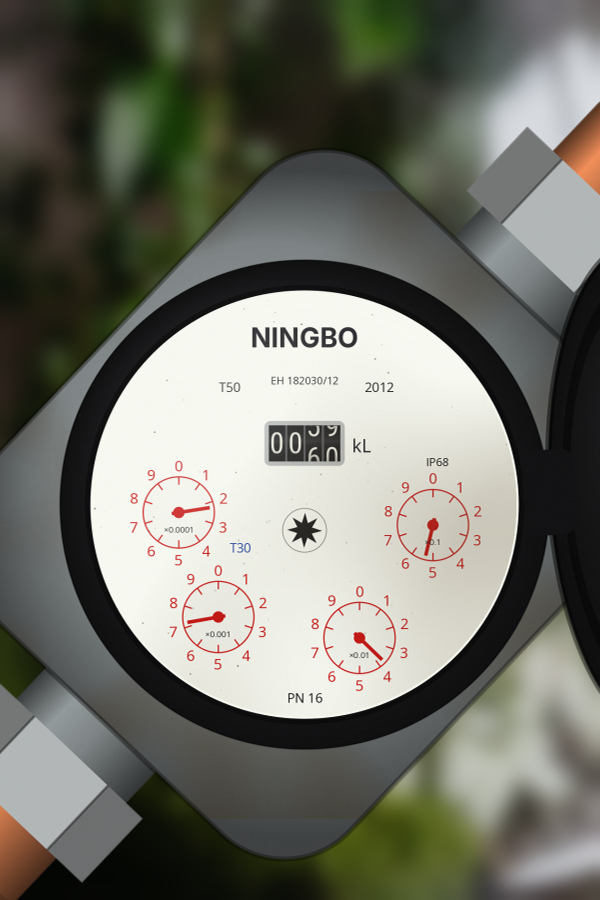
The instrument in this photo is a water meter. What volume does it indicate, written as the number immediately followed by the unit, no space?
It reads 59.5372kL
